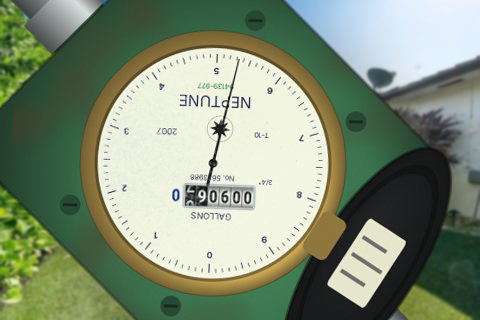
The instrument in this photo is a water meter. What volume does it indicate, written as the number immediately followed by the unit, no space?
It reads 90665.3gal
